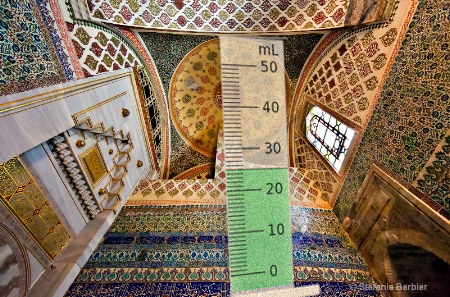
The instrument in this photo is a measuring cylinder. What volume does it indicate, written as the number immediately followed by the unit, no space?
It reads 25mL
